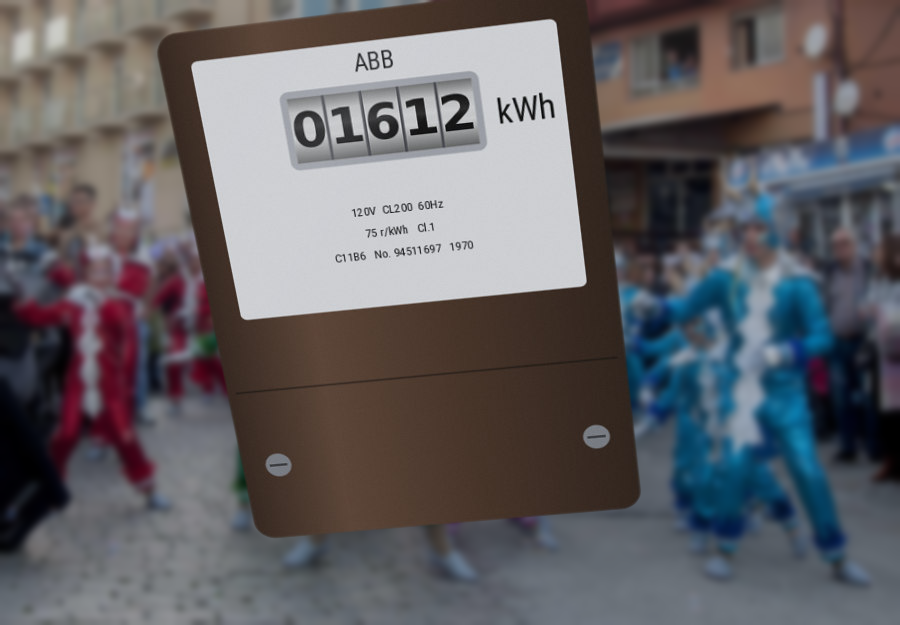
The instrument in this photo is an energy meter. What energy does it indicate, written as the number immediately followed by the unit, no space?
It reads 1612kWh
